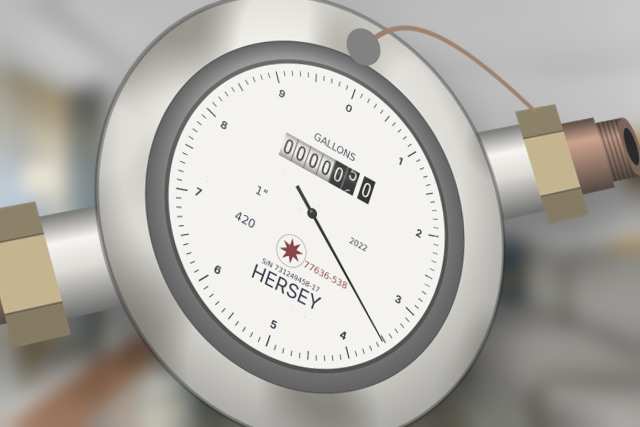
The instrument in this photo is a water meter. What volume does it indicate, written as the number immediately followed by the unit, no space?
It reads 53.5gal
